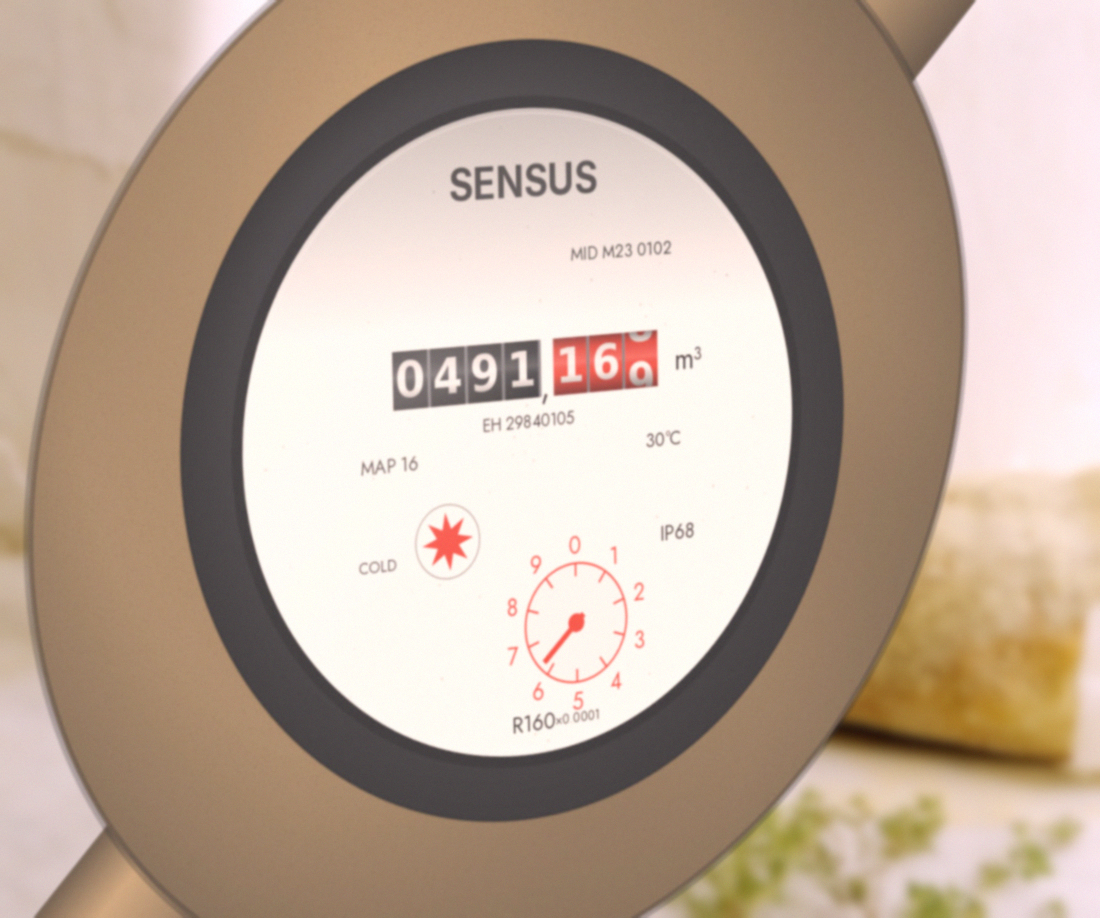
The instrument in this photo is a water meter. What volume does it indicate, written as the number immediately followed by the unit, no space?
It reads 491.1686m³
